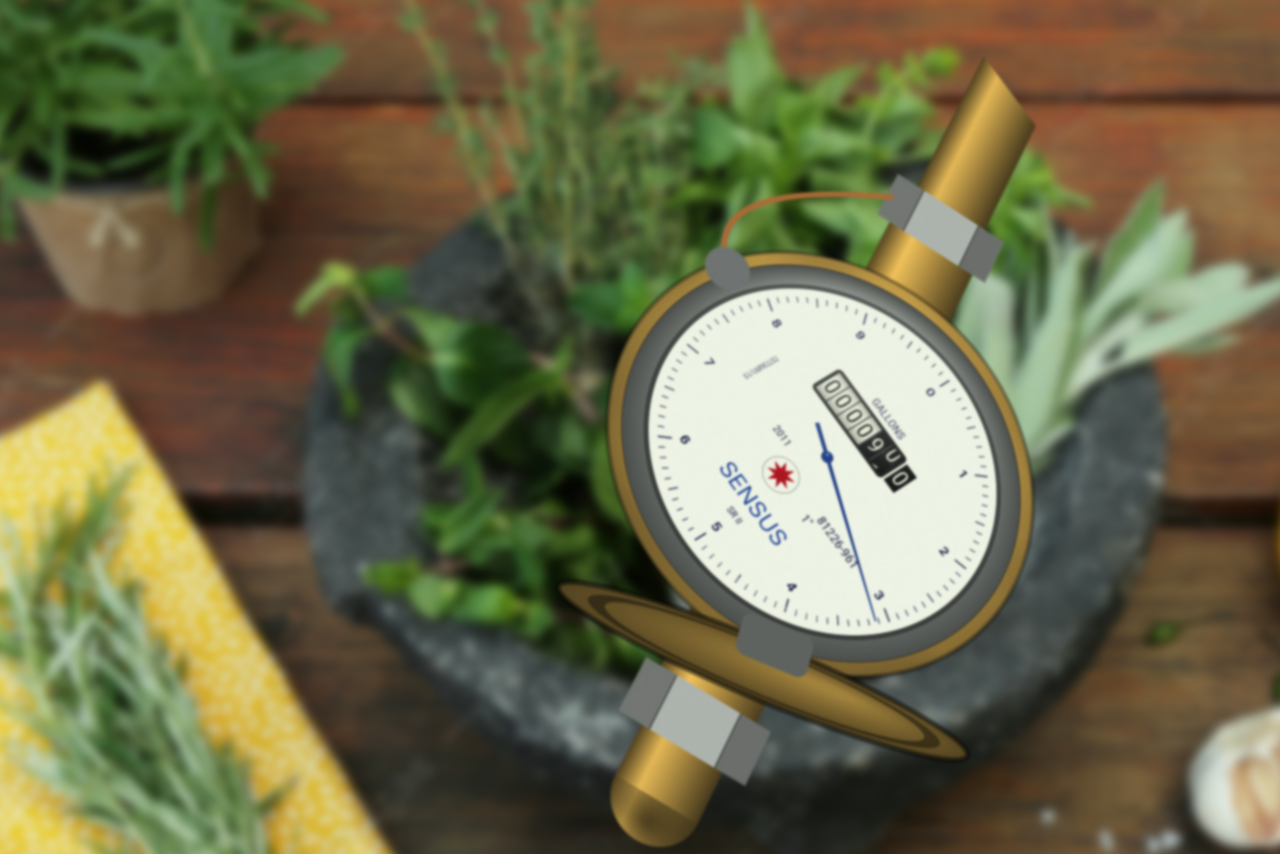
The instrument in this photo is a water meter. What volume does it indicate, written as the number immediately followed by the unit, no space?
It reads 903.1gal
